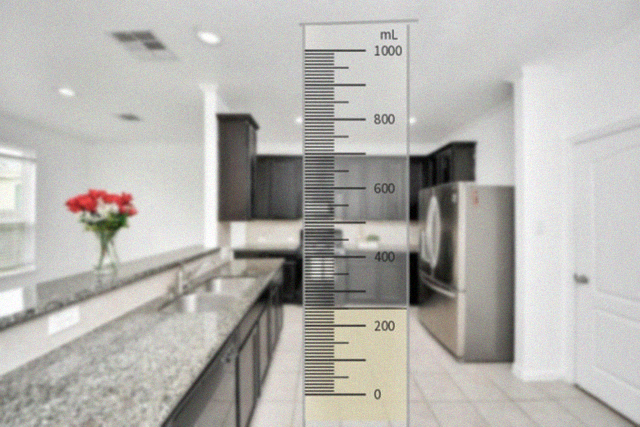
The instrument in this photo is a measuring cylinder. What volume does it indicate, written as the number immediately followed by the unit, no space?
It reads 250mL
